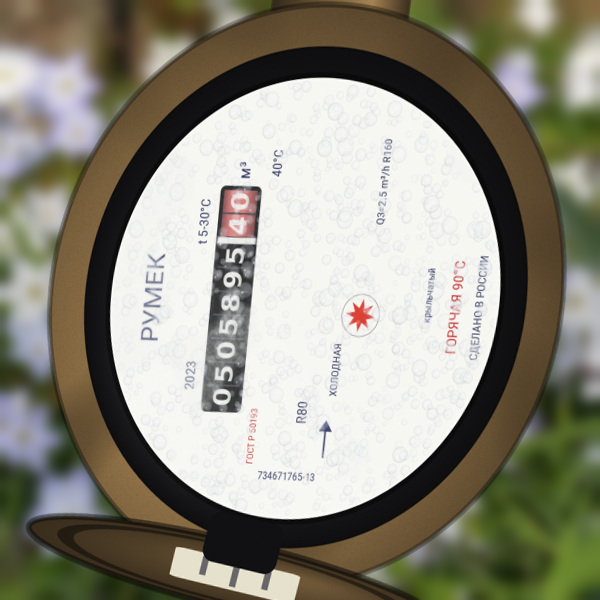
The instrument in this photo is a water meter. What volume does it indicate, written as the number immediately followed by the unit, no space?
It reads 505895.40m³
